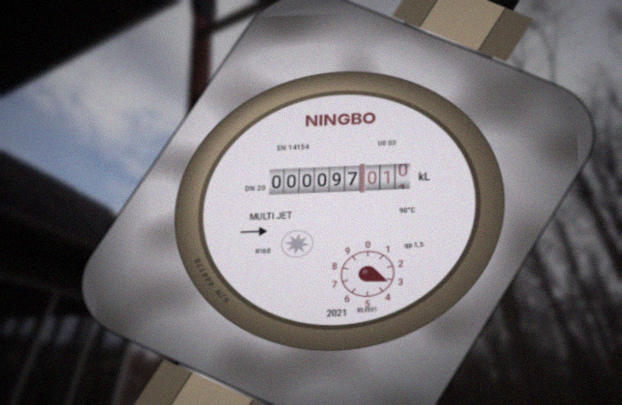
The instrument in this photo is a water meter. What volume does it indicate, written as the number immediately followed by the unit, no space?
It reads 97.0103kL
